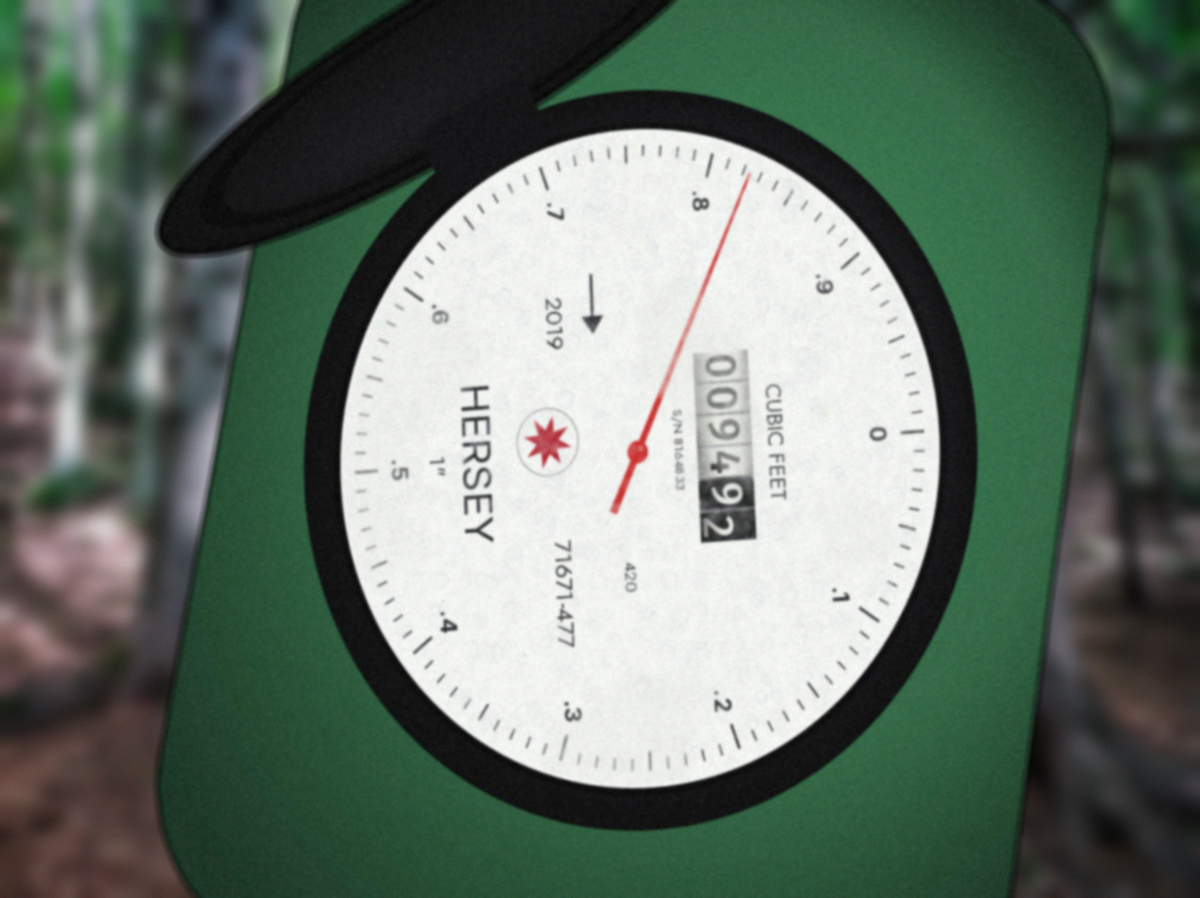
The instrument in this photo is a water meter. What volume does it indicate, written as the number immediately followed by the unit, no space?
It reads 9491.82ft³
